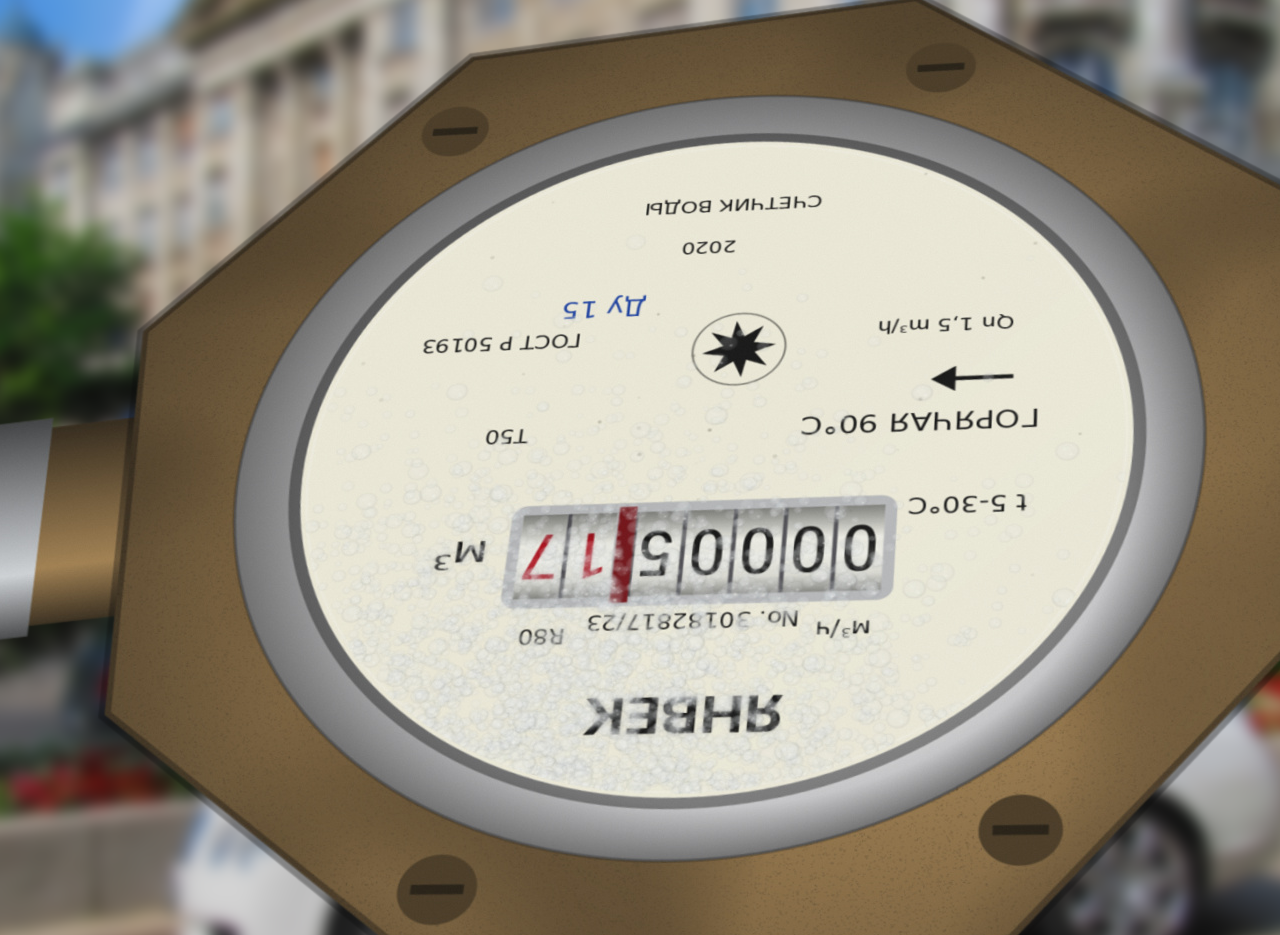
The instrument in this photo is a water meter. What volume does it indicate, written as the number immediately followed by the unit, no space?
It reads 5.17m³
